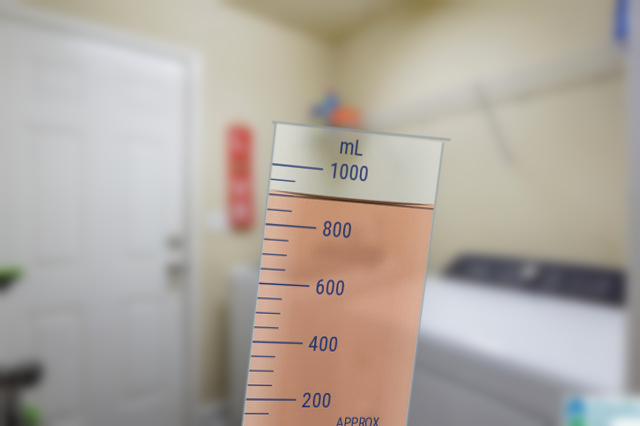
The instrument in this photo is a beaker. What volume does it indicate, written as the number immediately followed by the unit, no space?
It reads 900mL
